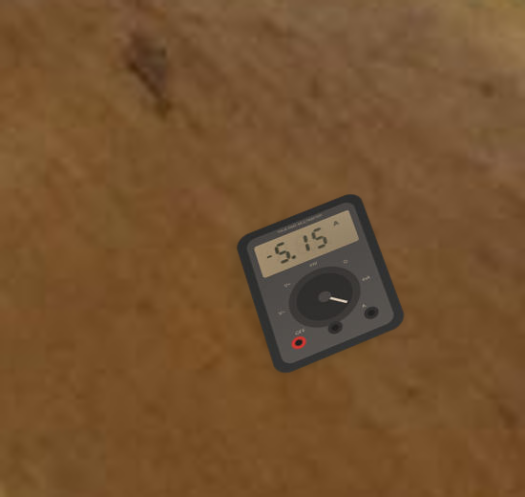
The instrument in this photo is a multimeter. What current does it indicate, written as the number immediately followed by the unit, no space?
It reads -5.15A
